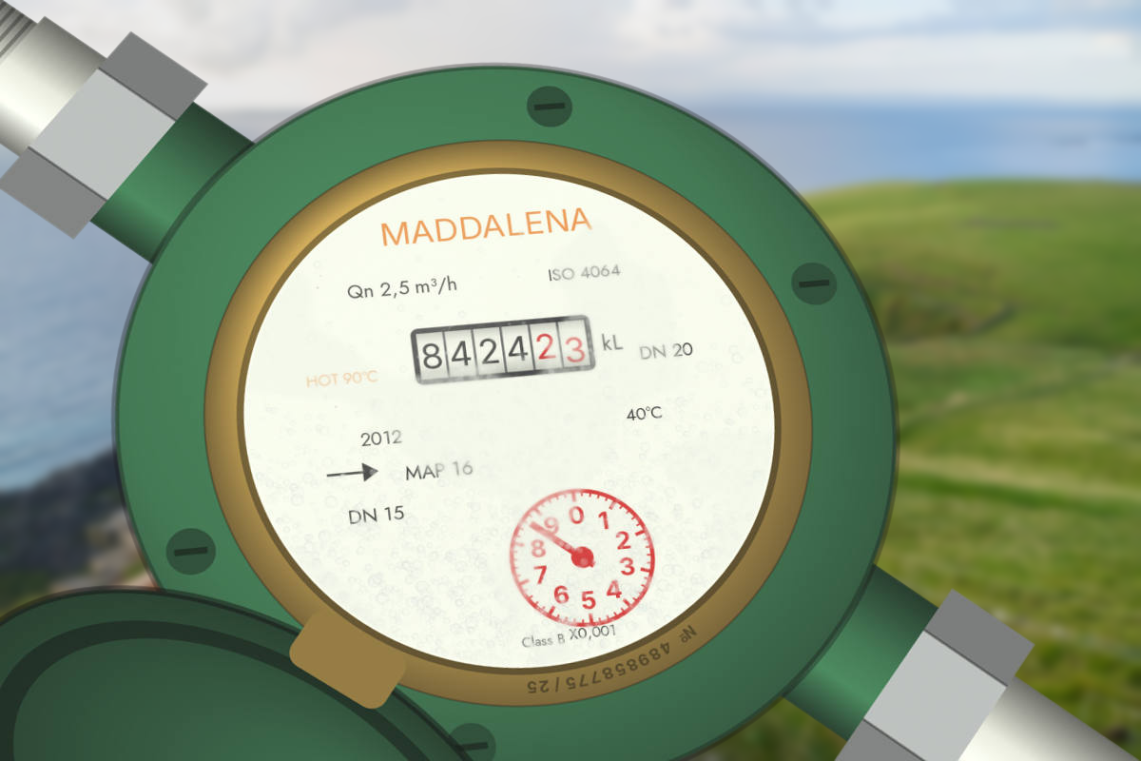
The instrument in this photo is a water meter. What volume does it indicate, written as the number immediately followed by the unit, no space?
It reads 8424.228kL
